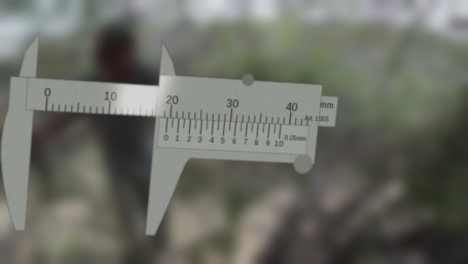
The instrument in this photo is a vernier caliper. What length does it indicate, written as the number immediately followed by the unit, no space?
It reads 19.5mm
